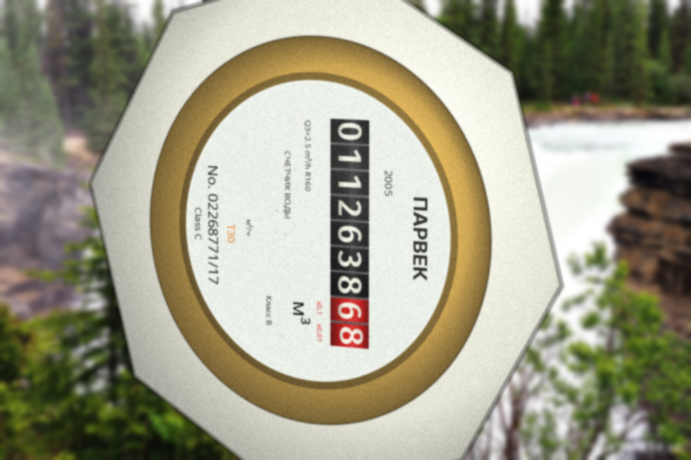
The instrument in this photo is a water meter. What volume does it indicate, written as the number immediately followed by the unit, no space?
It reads 112638.68m³
